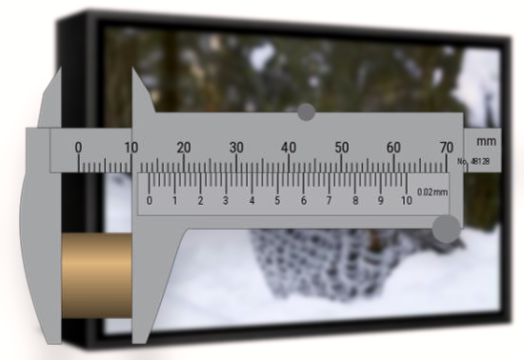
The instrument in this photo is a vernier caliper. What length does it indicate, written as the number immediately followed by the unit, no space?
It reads 13.4mm
